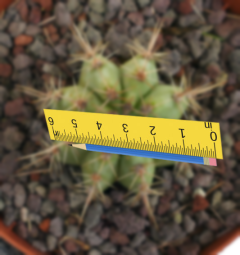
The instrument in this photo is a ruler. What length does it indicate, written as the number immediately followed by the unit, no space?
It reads 5.5in
